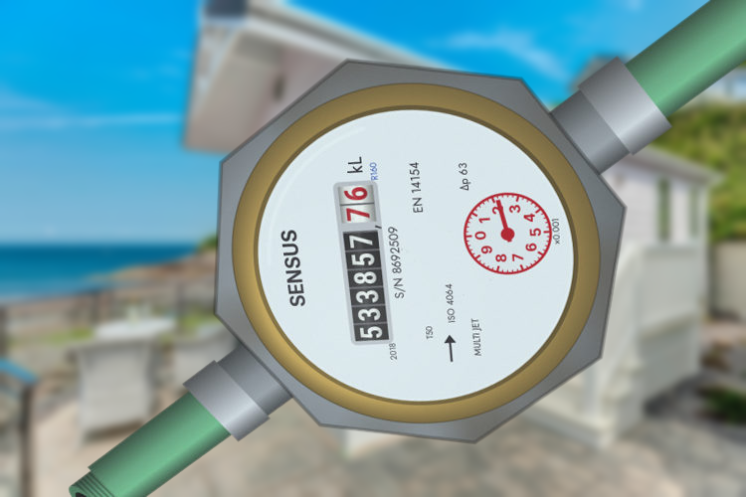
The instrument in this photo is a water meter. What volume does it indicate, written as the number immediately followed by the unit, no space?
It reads 533857.762kL
